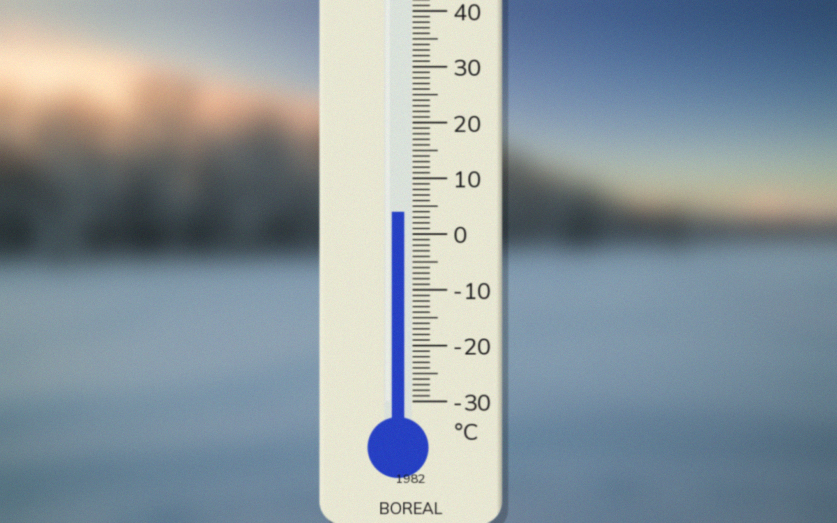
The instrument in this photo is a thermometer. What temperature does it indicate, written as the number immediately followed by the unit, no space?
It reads 4°C
